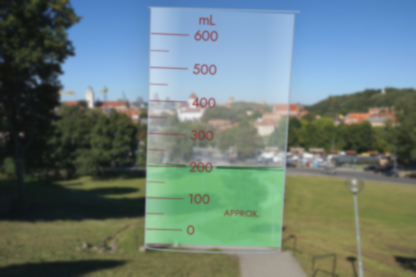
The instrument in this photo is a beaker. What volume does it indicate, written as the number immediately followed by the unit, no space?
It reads 200mL
